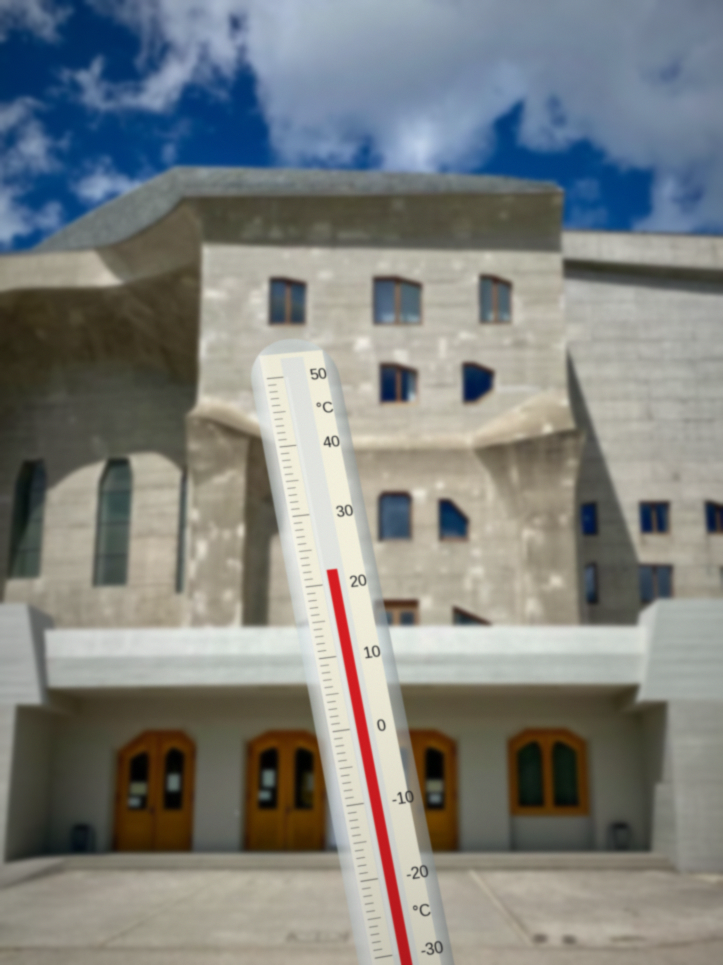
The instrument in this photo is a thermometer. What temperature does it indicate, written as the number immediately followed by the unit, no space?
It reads 22°C
